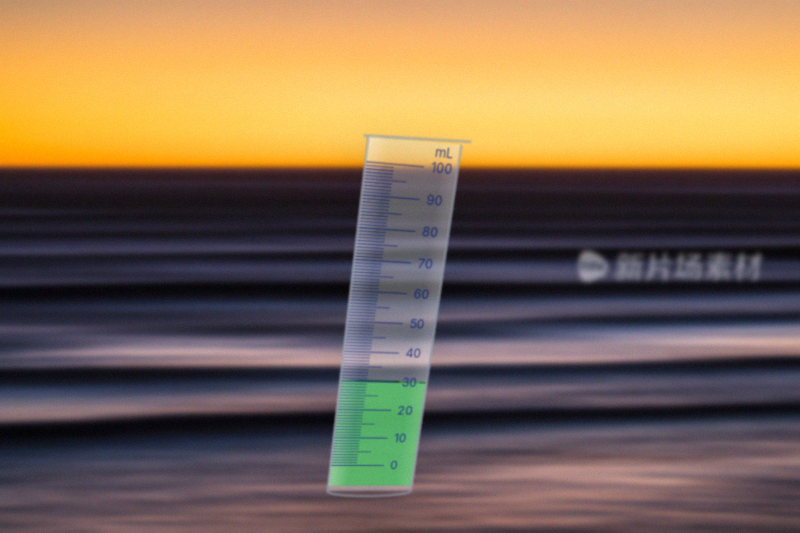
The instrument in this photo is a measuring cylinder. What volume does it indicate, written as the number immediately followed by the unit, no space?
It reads 30mL
